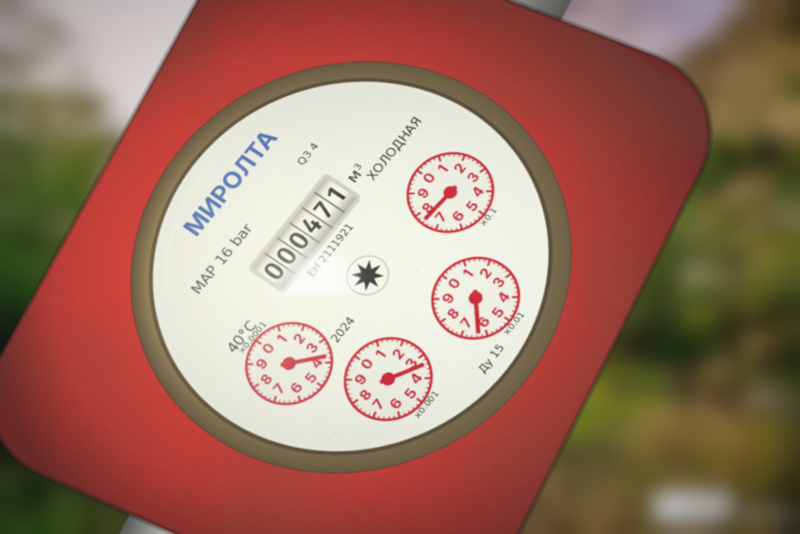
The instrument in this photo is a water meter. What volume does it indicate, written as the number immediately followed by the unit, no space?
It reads 471.7633m³
